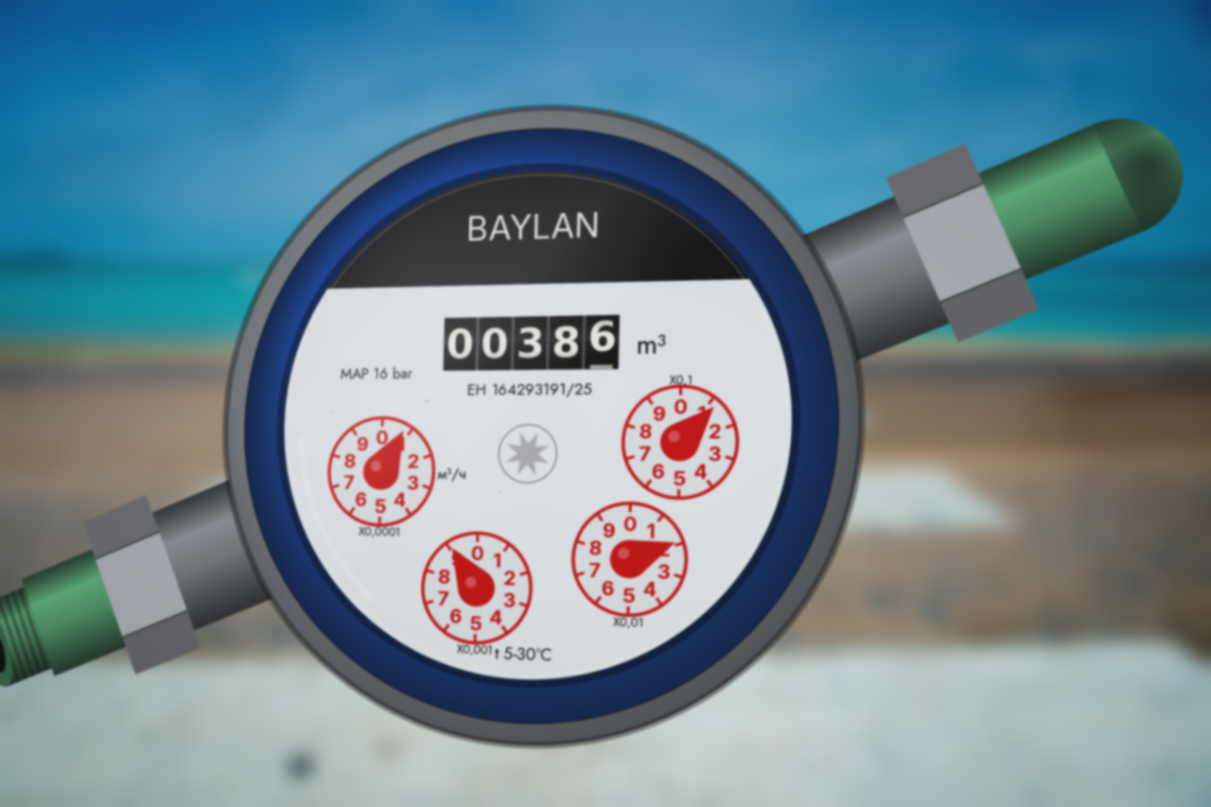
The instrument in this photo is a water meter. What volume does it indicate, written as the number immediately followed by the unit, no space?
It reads 386.1190m³
